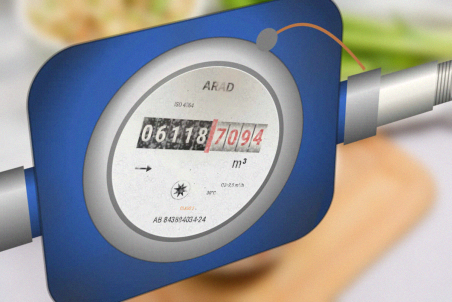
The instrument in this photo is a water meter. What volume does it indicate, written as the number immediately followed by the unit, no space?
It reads 6118.7094m³
